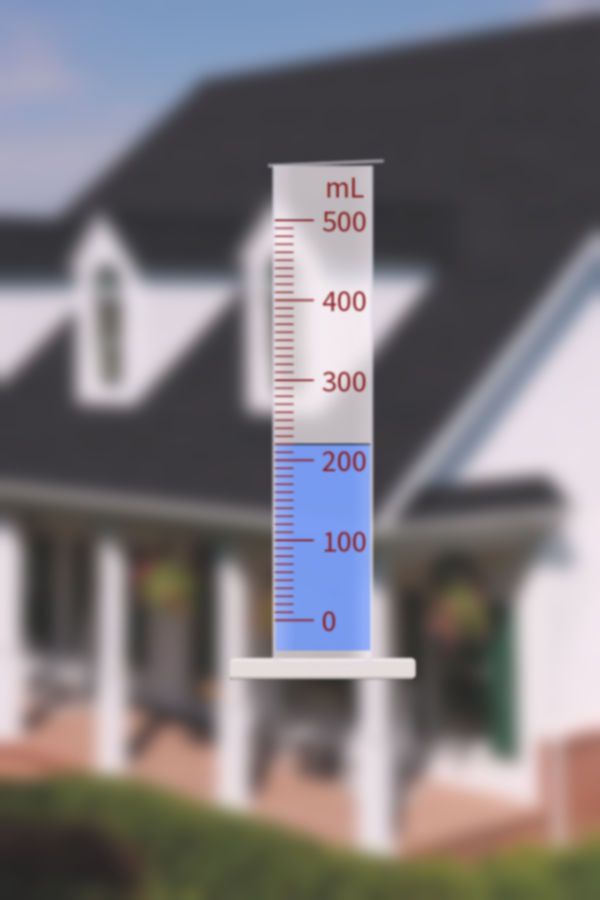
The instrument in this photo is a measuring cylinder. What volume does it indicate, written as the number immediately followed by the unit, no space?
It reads 220mL
